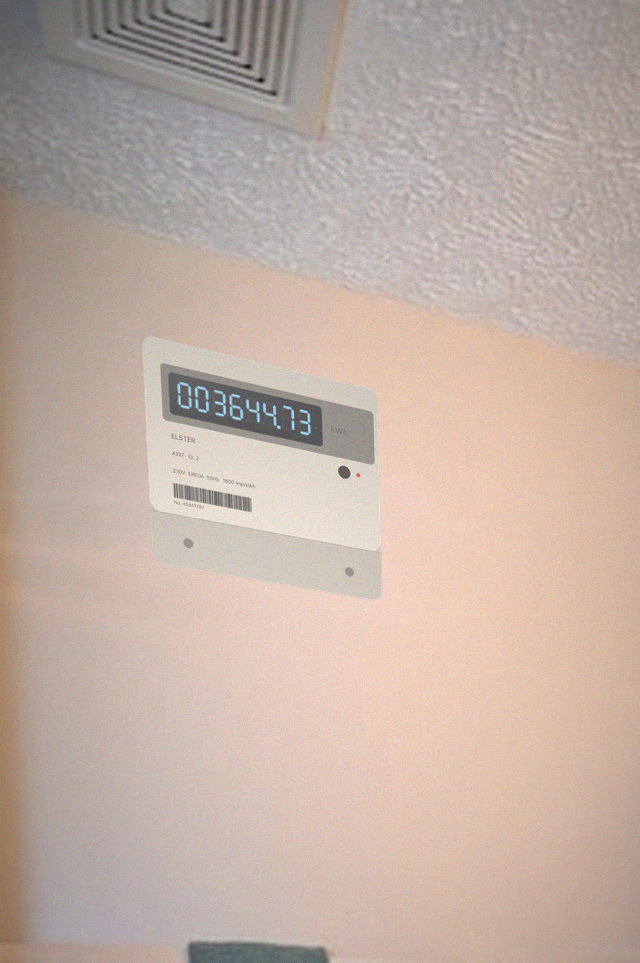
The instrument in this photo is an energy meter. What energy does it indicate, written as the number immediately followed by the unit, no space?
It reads 3644.73kWh
